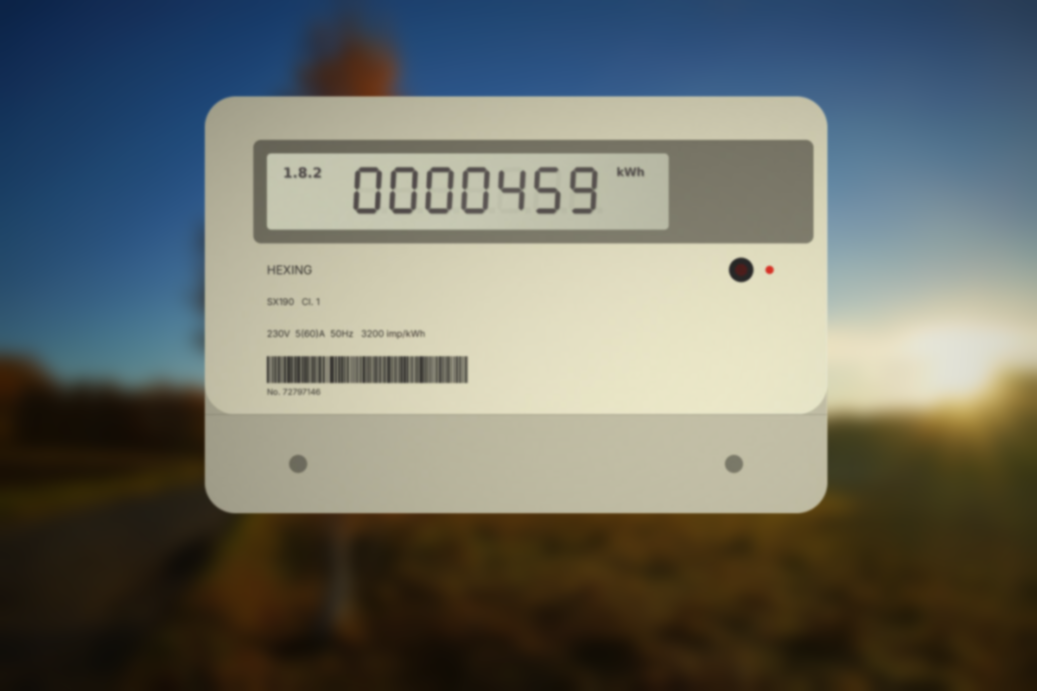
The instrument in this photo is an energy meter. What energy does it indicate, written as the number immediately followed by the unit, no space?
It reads 459kWh
